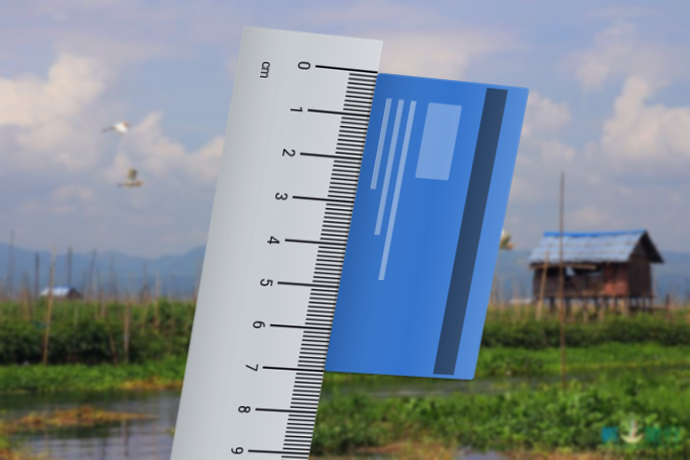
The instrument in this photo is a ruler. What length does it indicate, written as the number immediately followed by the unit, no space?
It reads 7cm
